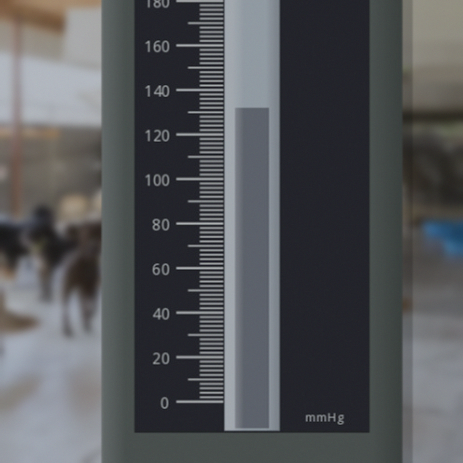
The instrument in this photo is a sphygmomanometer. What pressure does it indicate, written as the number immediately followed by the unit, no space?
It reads 132mmHg
